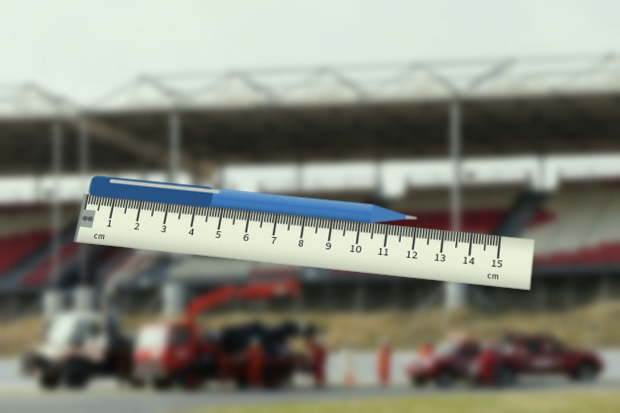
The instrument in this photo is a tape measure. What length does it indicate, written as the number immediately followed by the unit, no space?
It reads 12cm
